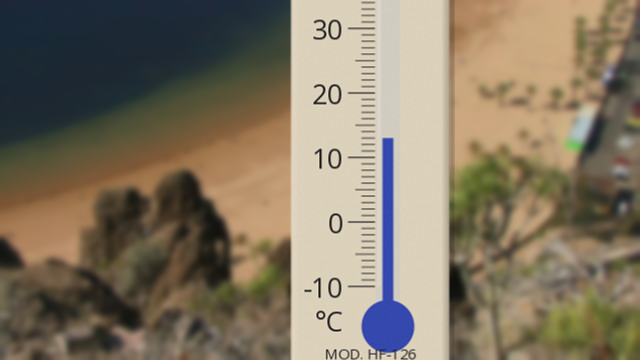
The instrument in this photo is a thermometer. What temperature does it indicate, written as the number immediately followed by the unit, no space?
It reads 13°C
